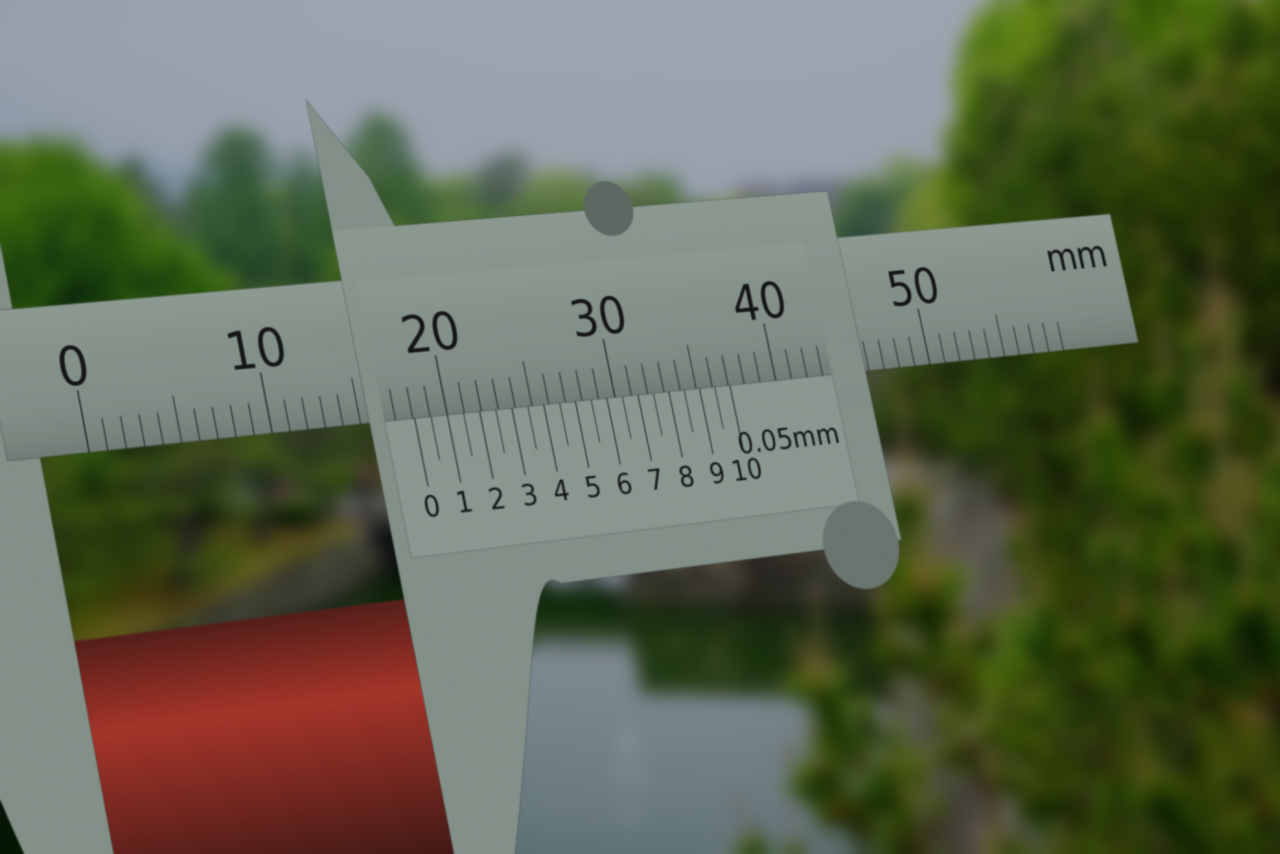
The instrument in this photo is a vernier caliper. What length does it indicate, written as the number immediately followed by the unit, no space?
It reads 18.1mm
